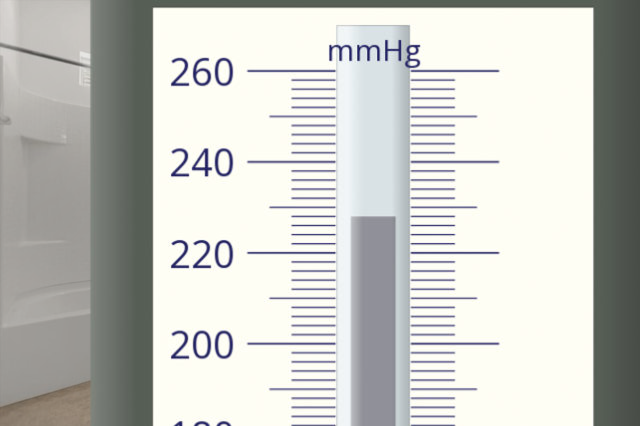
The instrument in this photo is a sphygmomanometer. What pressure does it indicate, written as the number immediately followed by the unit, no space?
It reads 228mmHg
